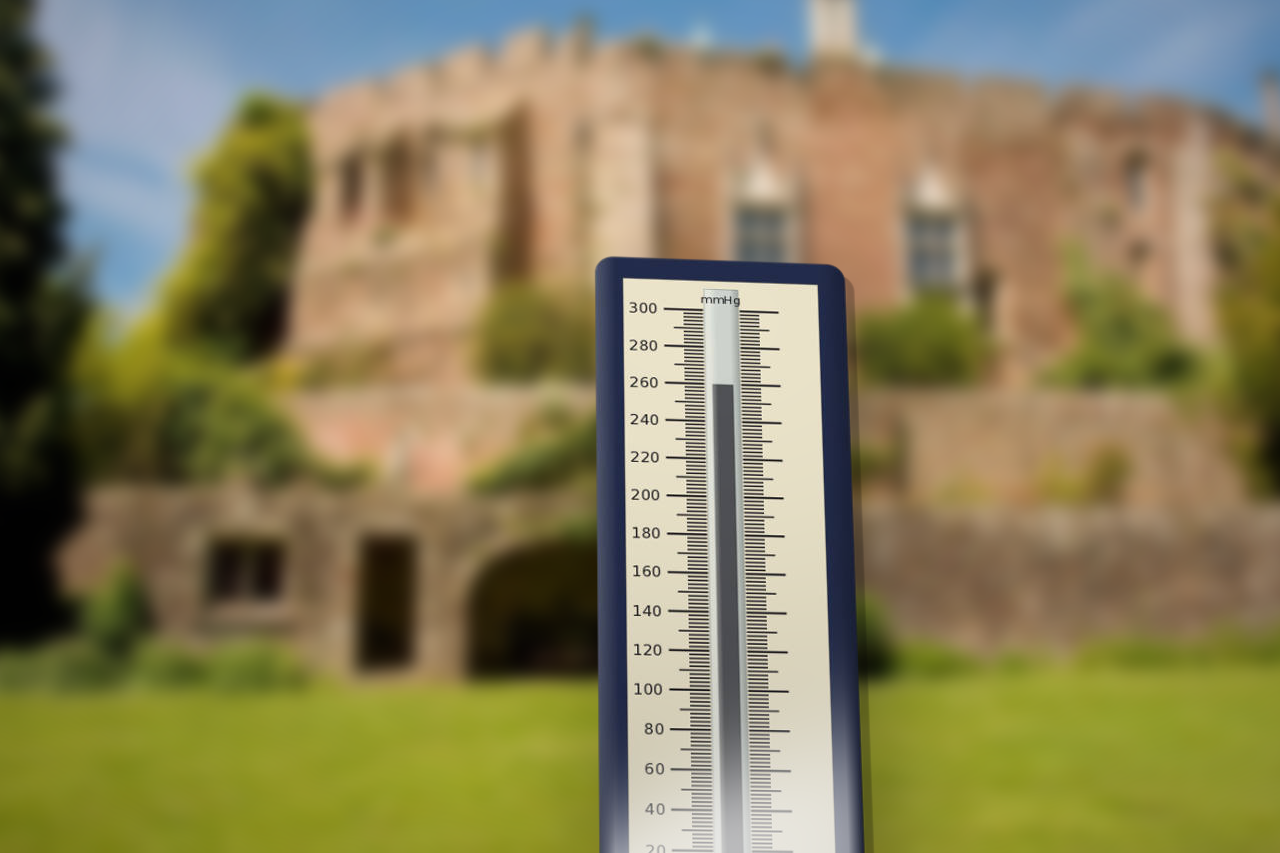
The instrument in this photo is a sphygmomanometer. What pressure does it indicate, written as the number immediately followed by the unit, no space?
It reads 260mmHg
